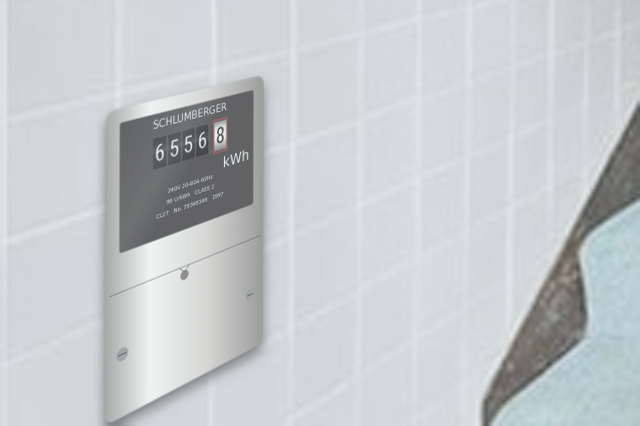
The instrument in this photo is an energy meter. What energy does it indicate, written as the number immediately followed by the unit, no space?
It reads 6556.8kWh
